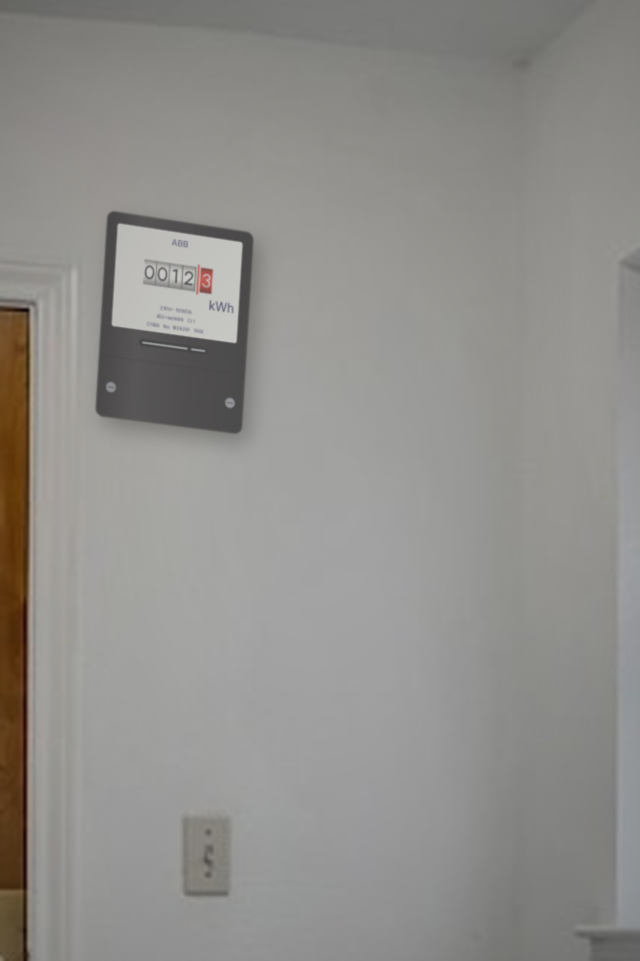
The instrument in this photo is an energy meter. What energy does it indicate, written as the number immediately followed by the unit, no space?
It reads 12.3kWh
